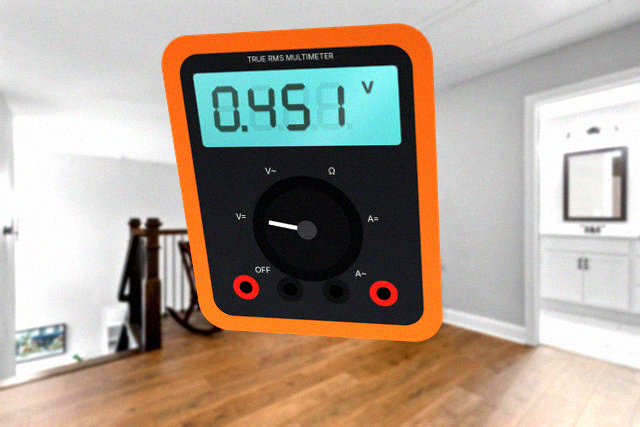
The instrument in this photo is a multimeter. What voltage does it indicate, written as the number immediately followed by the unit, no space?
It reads 0.451V
